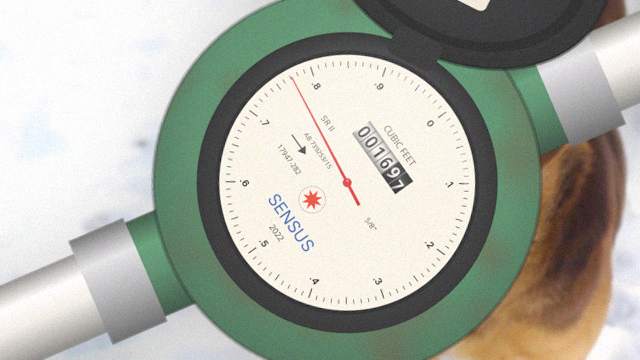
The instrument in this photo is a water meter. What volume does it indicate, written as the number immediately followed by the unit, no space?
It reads 1696.77ft³
